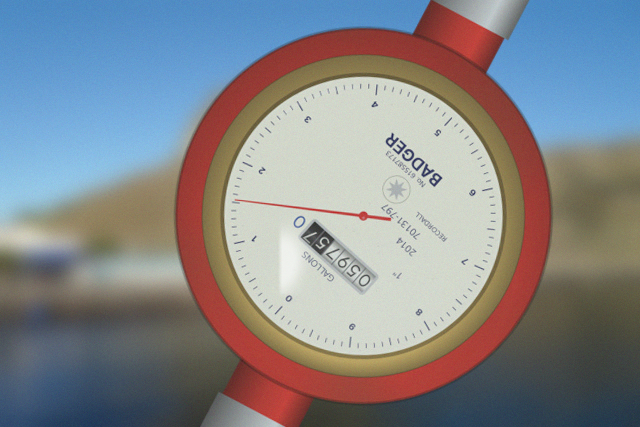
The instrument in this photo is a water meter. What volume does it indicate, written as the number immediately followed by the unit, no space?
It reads 597571.5gal
